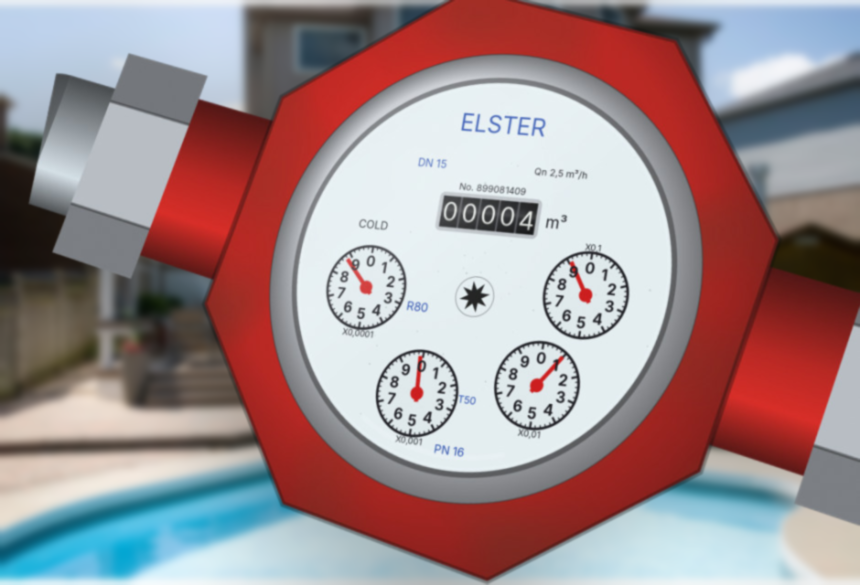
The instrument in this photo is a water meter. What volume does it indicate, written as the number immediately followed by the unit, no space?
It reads 3.9098m³
